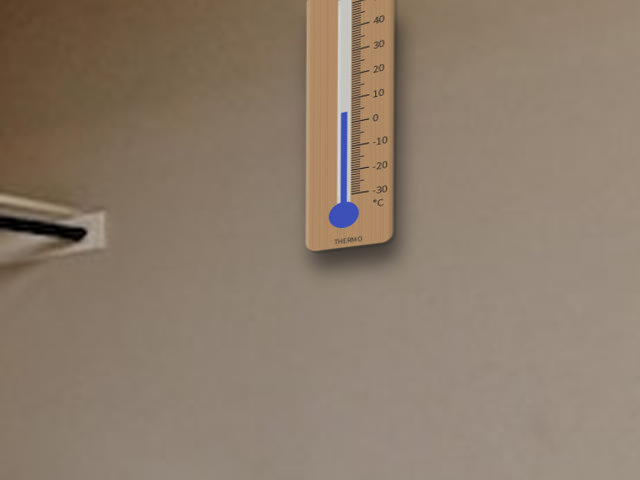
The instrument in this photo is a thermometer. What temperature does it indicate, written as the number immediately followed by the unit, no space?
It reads 5°C
